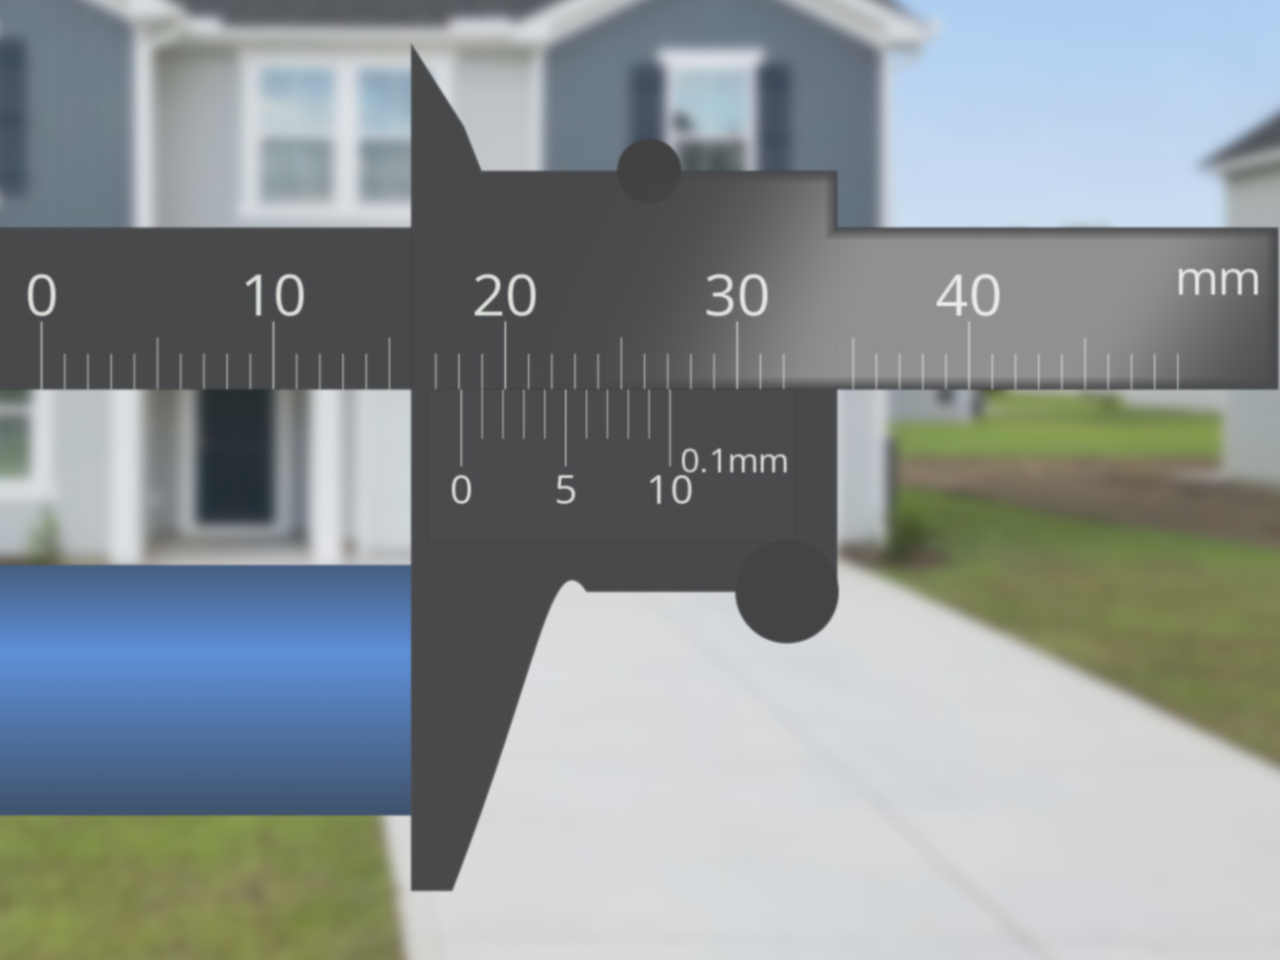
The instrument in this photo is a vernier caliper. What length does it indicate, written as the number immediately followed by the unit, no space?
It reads 18.1mm
